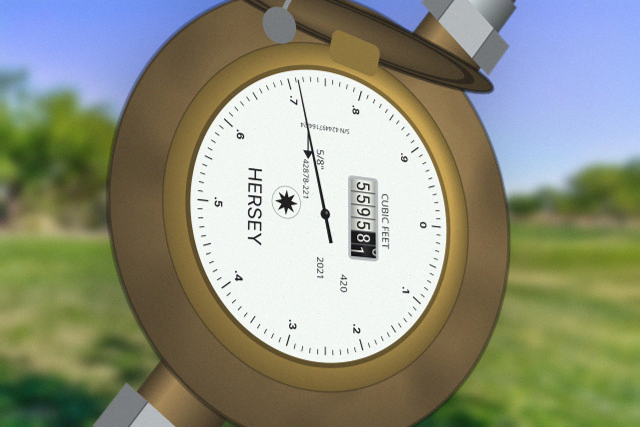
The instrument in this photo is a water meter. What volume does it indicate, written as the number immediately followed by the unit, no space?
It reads 559580.71ft³
